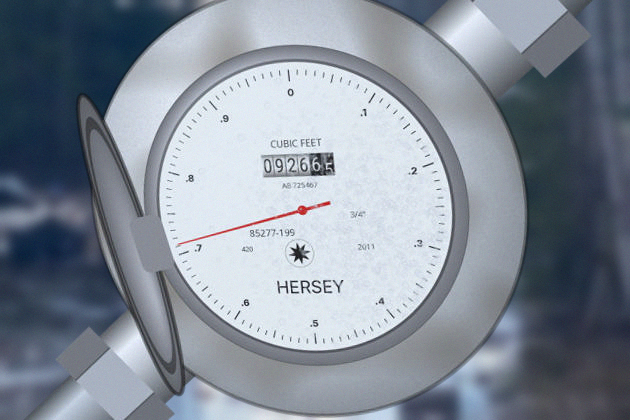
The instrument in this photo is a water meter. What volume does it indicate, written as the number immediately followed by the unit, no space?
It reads 92664.71ft³
